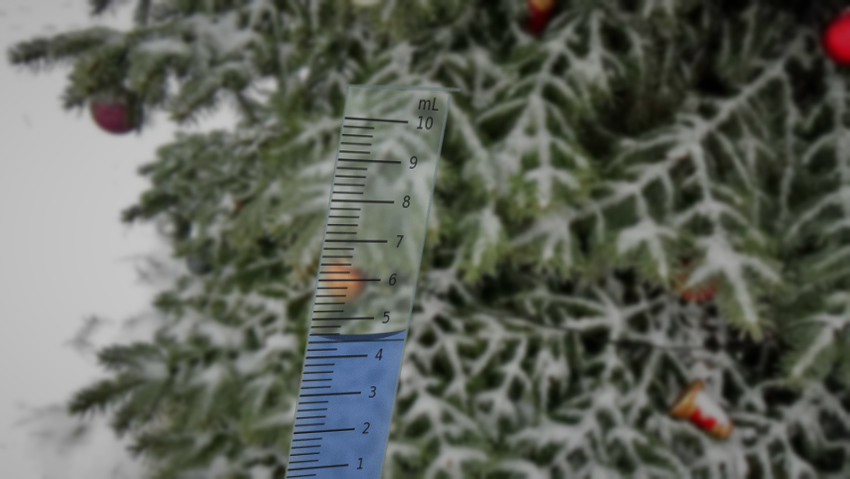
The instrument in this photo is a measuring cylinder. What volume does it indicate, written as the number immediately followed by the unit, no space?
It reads 4.4mL
